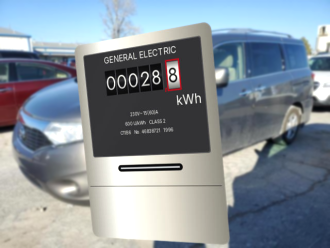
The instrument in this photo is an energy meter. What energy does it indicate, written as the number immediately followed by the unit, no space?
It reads 28.8kWh
